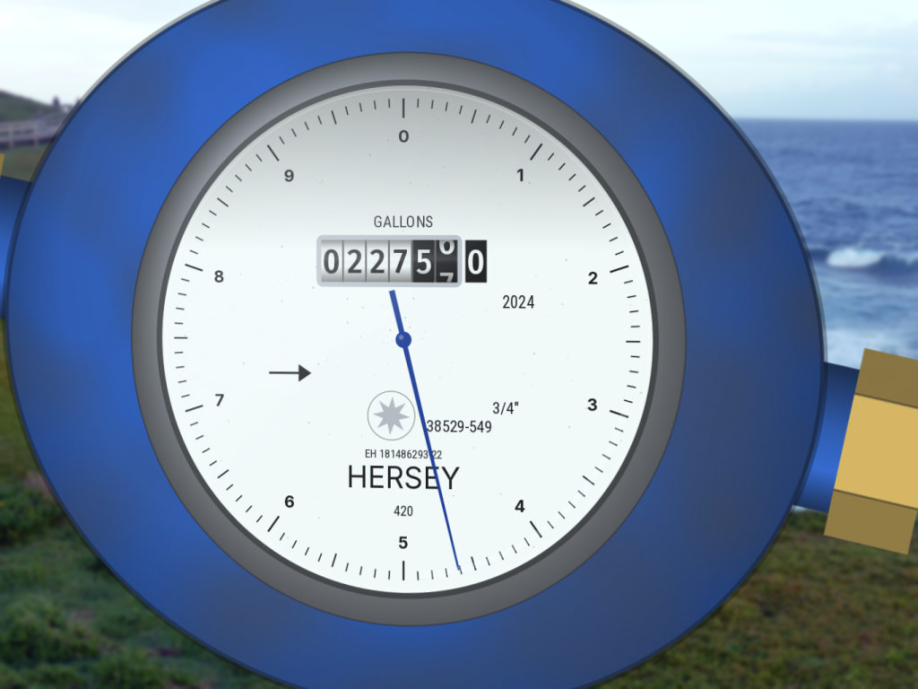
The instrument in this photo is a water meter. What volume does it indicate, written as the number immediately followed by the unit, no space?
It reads 227564.6gal
